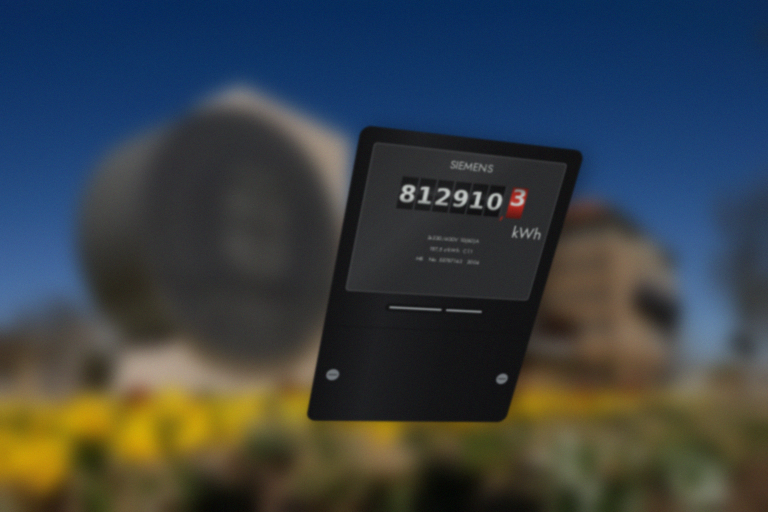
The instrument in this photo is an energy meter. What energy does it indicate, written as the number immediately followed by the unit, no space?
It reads 812910.3kWh
